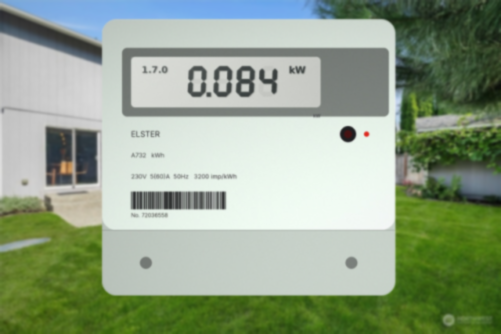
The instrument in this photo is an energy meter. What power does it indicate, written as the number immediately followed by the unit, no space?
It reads 0.084kW
